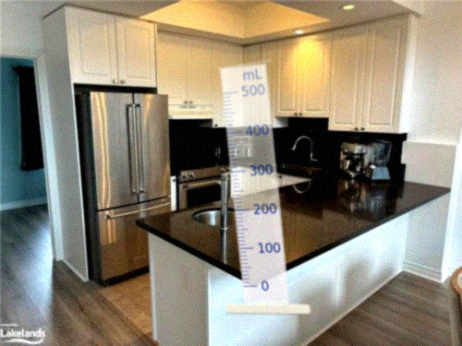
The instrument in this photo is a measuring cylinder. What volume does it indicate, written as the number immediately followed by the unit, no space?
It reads 200mL
